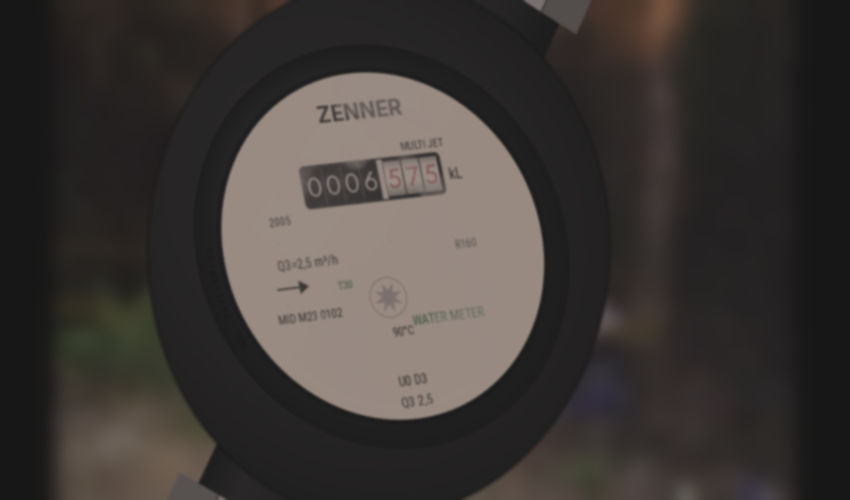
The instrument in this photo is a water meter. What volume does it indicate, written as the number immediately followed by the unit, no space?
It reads 6.575kL
